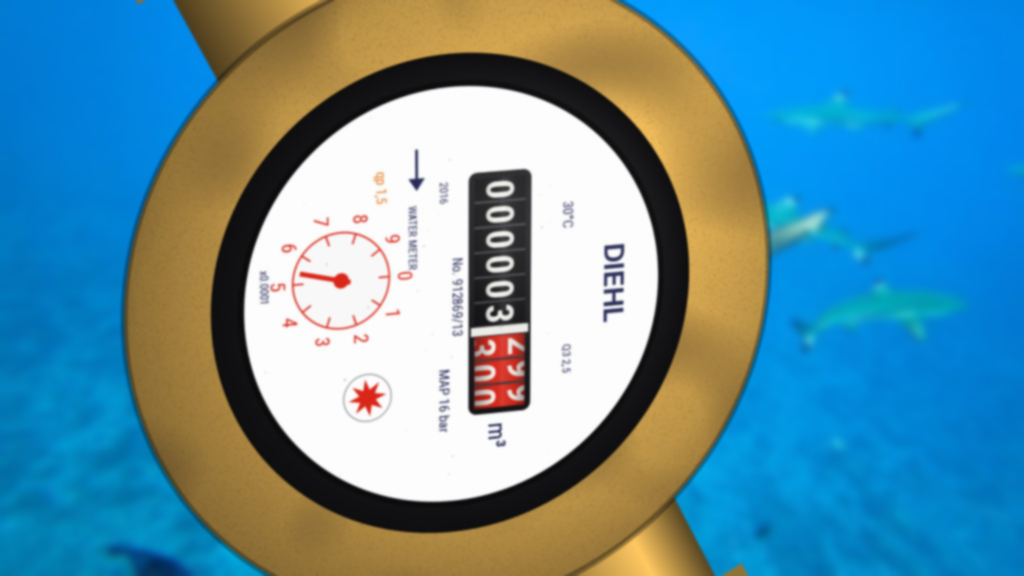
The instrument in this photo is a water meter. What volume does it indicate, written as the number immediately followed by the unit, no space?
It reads 3.2995m³
